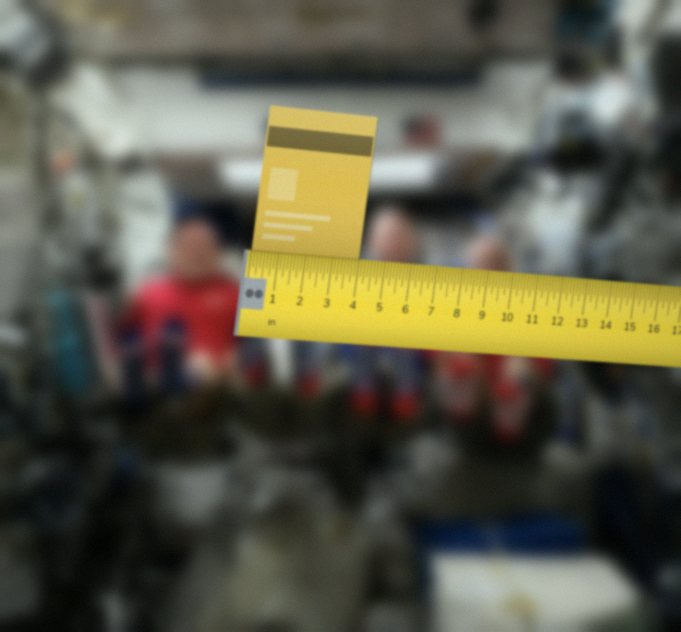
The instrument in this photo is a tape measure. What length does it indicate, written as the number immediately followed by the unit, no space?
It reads 4in
